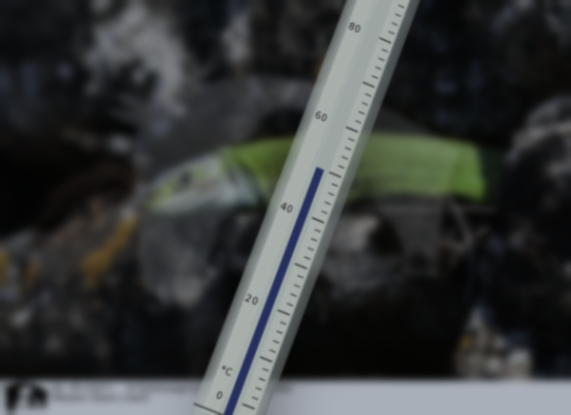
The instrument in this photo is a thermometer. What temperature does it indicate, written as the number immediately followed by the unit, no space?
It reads 50°C
